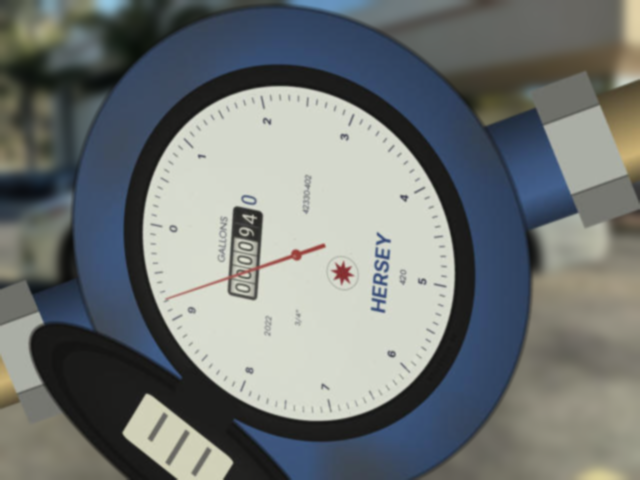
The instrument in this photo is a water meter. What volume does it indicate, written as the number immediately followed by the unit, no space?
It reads 939.2gal
